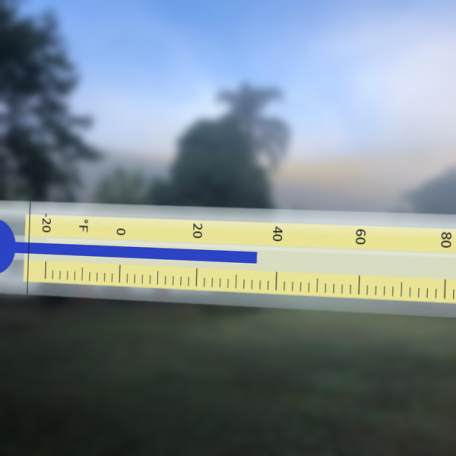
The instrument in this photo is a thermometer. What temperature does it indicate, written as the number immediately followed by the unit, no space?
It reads 35°F
